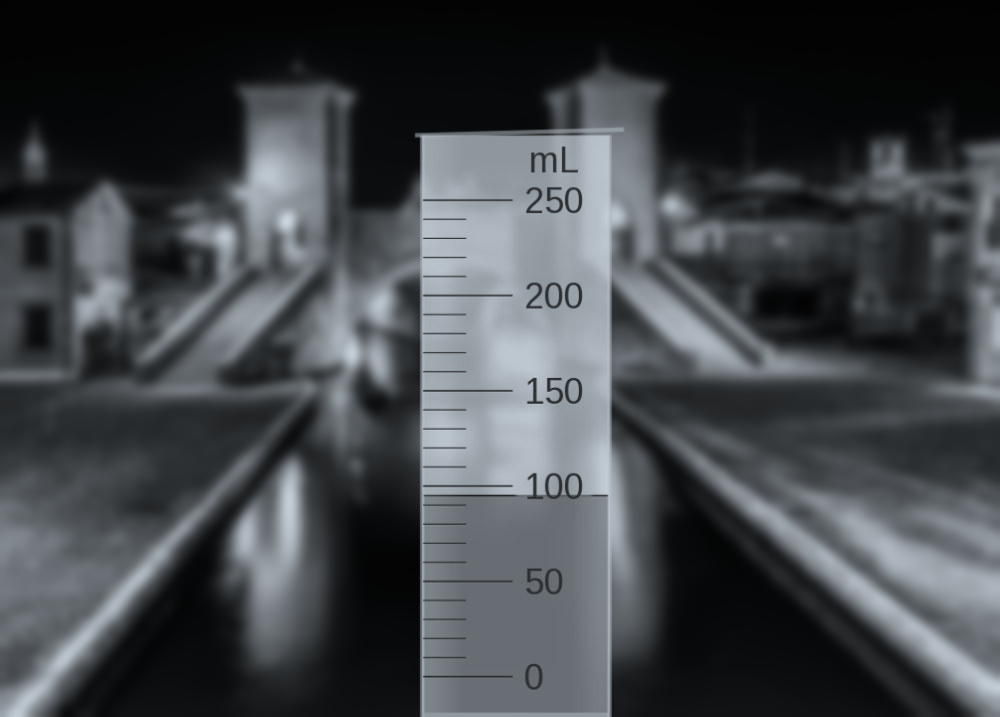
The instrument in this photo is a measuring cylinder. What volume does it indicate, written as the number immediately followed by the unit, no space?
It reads 95mL
